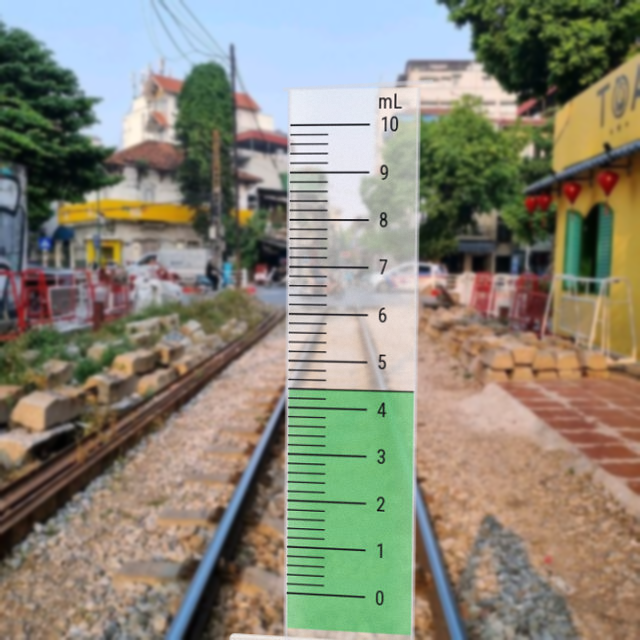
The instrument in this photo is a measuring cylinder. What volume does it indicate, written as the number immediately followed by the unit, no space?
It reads 4.4mL
